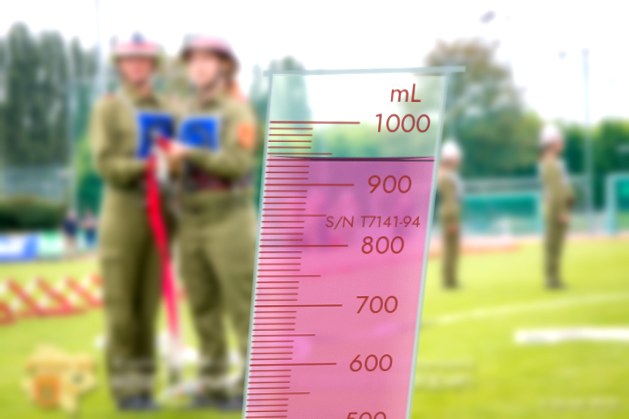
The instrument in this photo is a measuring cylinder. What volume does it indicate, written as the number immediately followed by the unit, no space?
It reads 940mL
